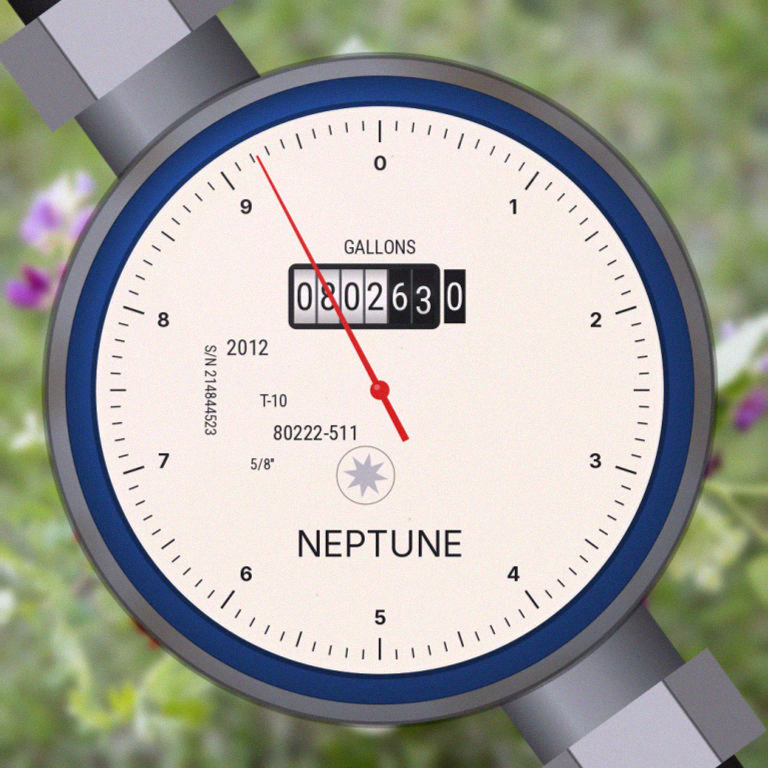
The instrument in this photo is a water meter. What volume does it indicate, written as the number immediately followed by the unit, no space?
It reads 802629.2gal
